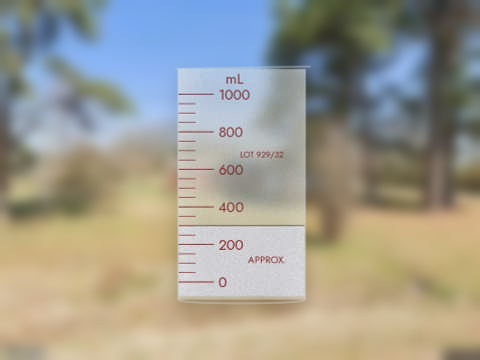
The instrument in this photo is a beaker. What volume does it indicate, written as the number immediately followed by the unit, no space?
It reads 300mL
